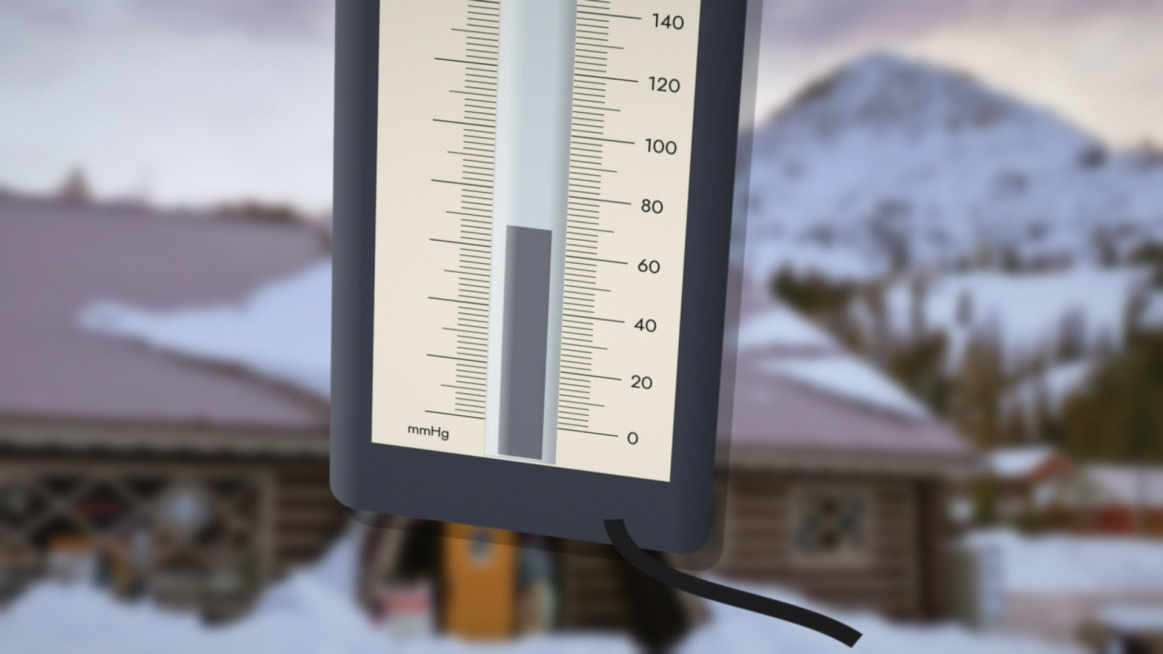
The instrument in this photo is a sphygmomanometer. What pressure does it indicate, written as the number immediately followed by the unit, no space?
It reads 68mmHg
